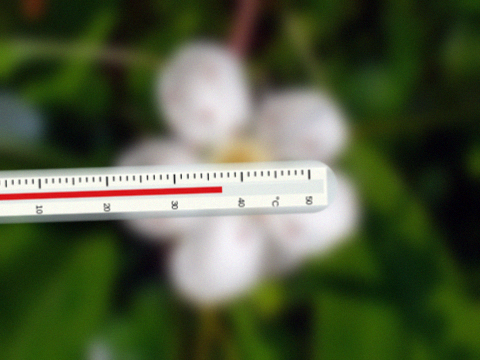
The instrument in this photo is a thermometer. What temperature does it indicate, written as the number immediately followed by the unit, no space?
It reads 37°C
